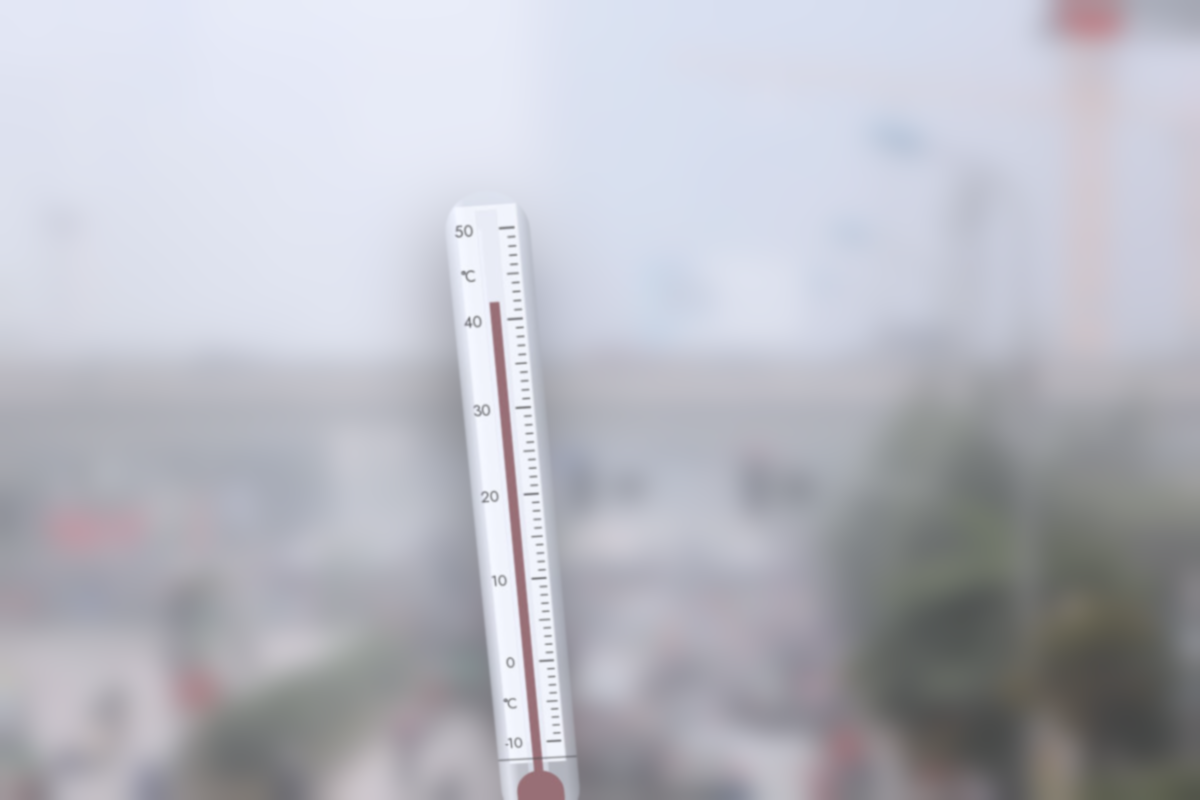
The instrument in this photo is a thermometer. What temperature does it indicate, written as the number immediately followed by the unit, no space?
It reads 42°C
